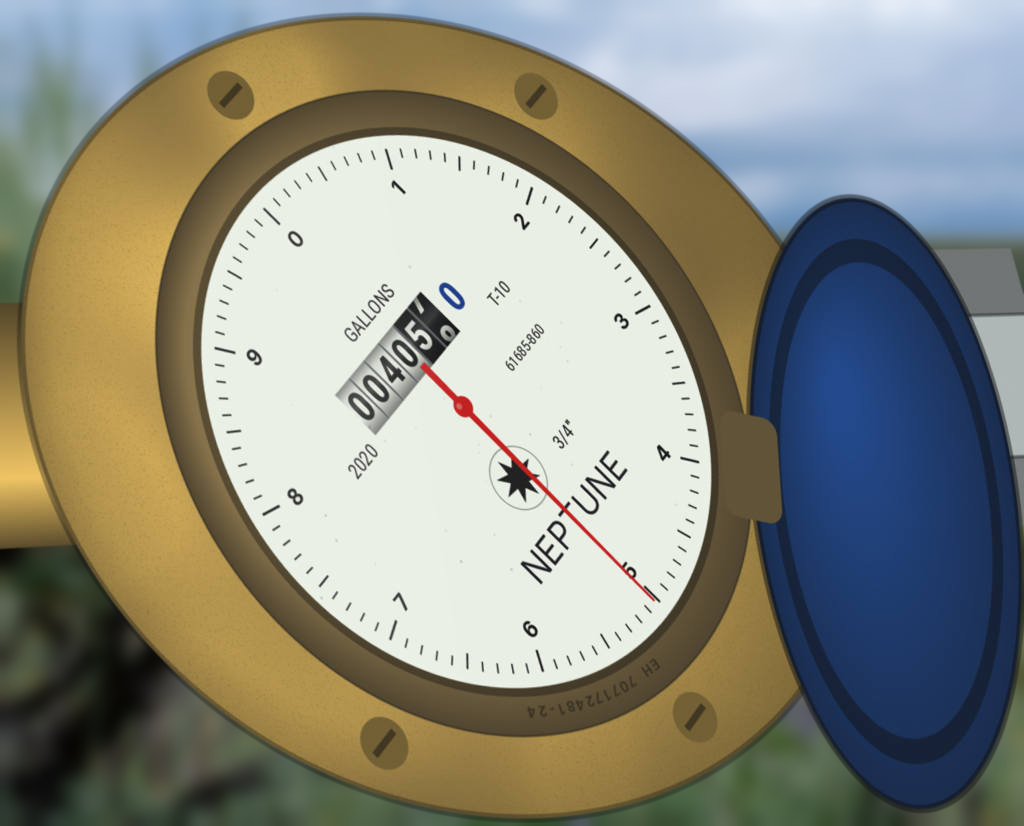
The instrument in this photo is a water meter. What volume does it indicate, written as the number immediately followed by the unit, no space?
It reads 40575.0gal
